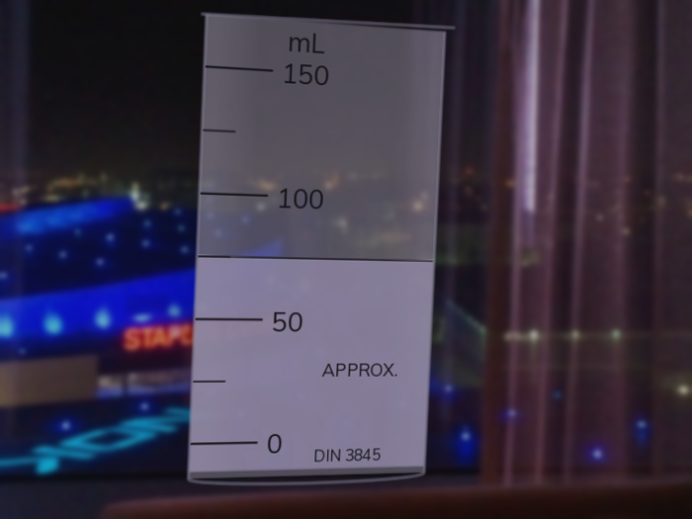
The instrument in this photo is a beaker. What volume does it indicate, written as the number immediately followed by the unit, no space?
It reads 75mL
